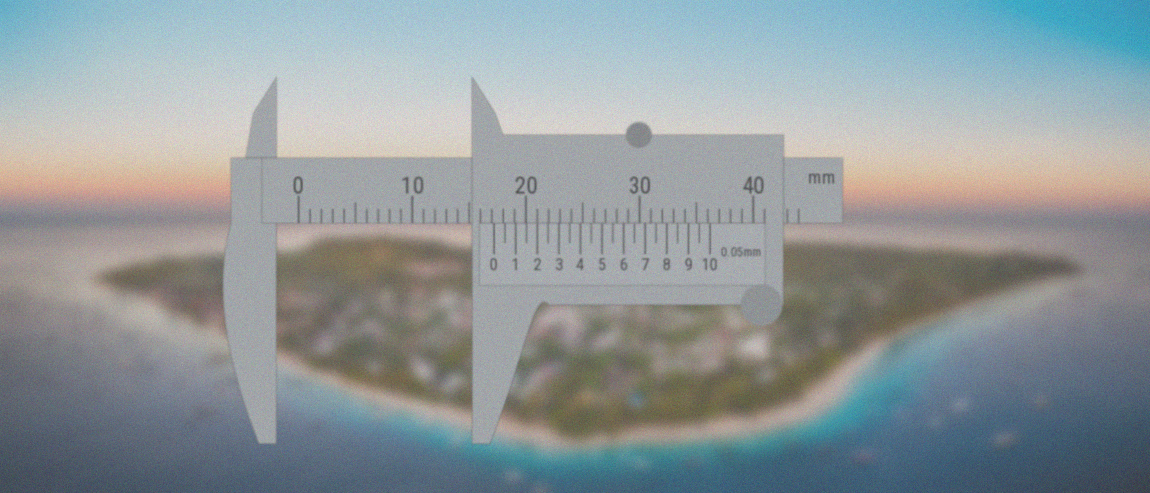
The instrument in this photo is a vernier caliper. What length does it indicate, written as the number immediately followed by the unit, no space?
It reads 17.2mm
